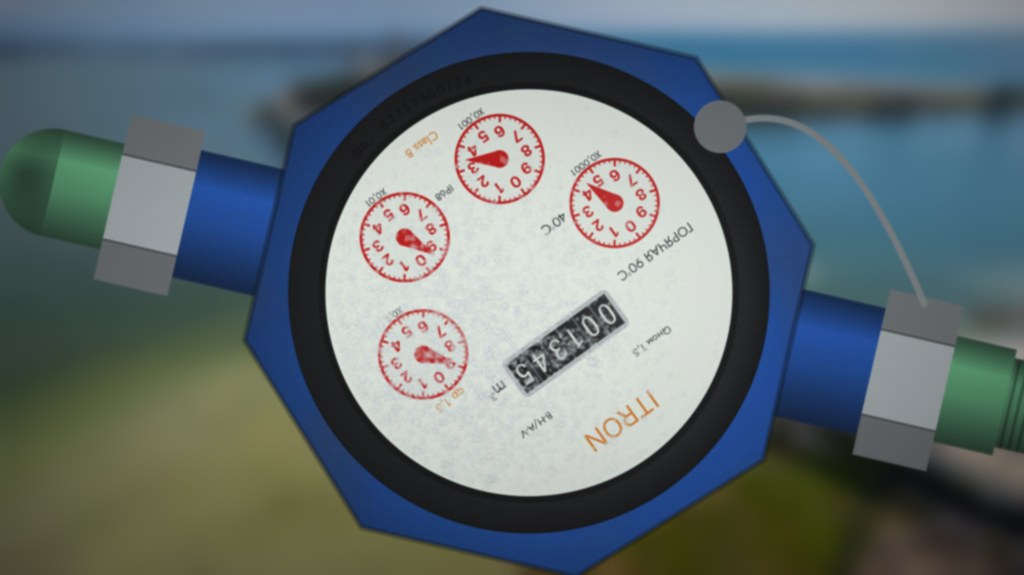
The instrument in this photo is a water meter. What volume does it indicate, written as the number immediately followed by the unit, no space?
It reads 1345.8934m³
